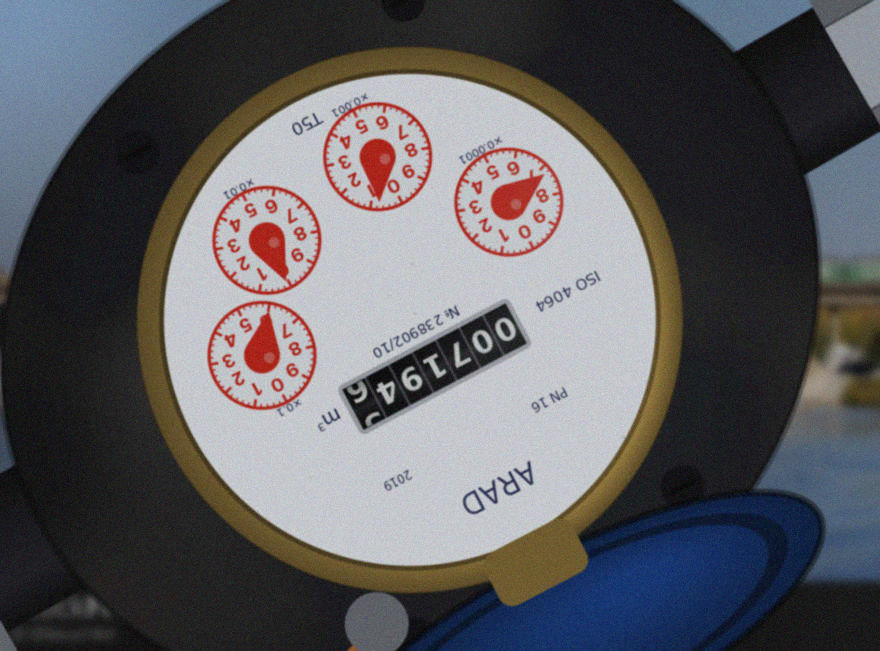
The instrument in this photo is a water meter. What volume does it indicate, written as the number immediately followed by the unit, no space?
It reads 71945.6007m³
